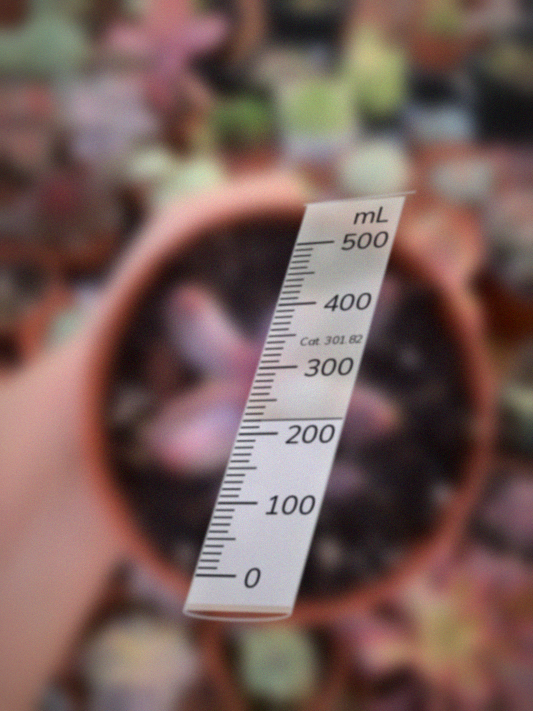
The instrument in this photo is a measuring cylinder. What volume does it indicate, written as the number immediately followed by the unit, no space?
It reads 220mL
